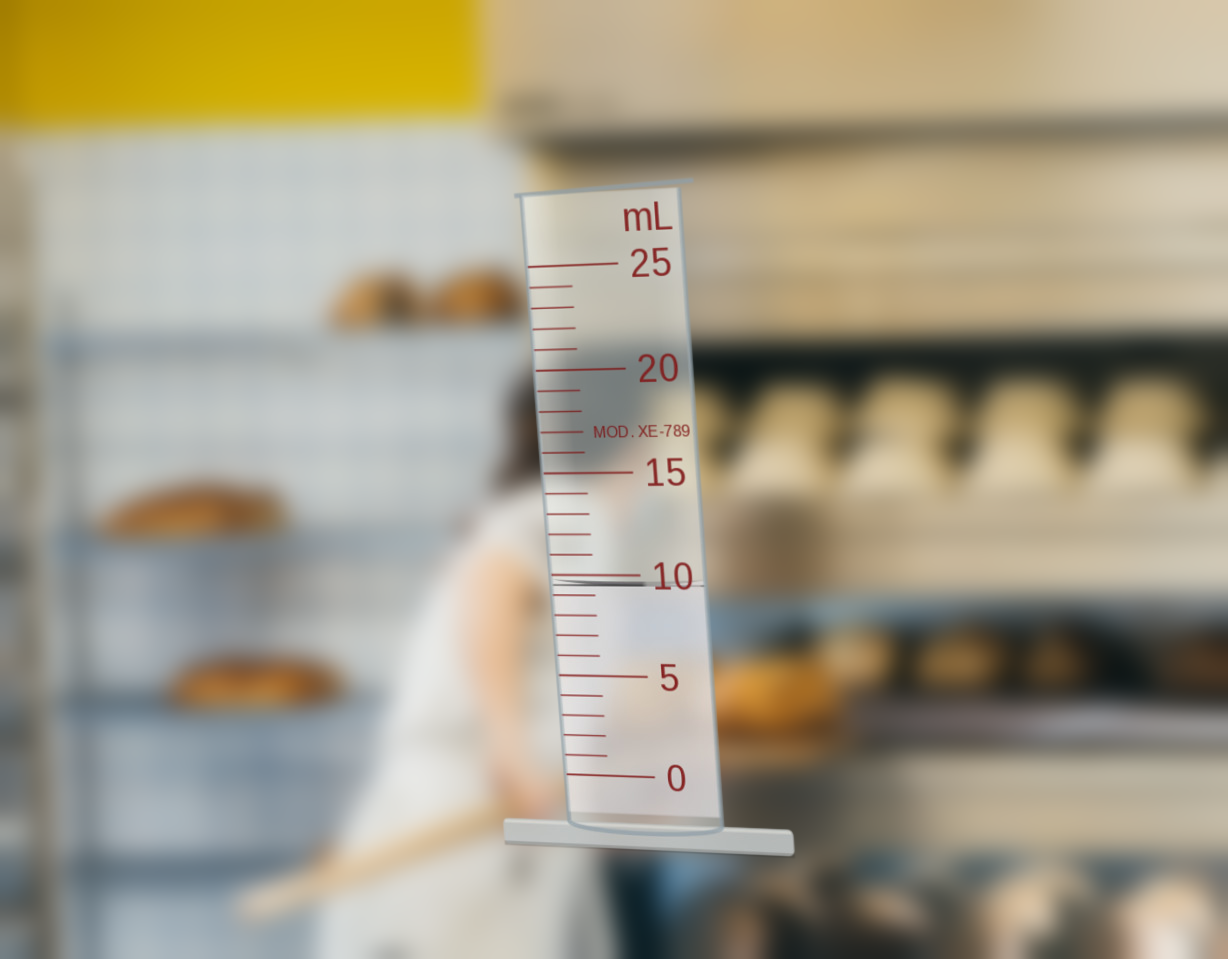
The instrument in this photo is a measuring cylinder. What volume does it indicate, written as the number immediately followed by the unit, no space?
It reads 9.5mL
